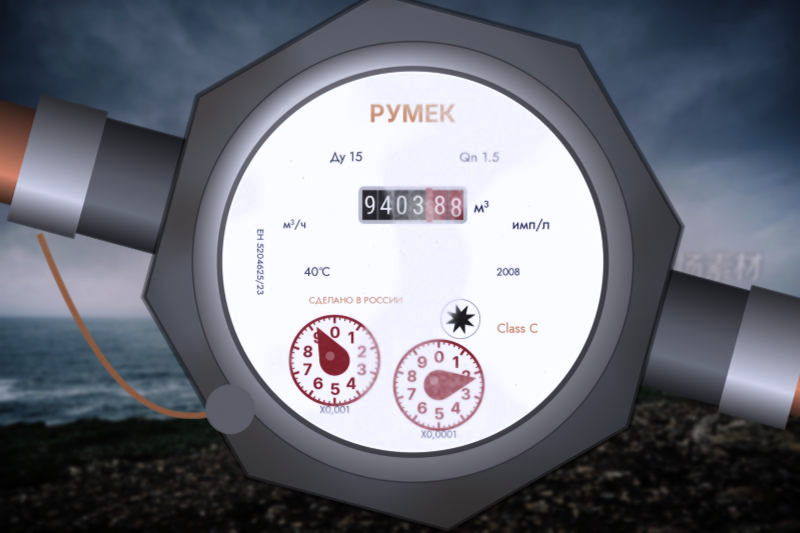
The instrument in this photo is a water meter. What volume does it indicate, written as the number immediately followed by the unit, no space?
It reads 9403.8792m³
